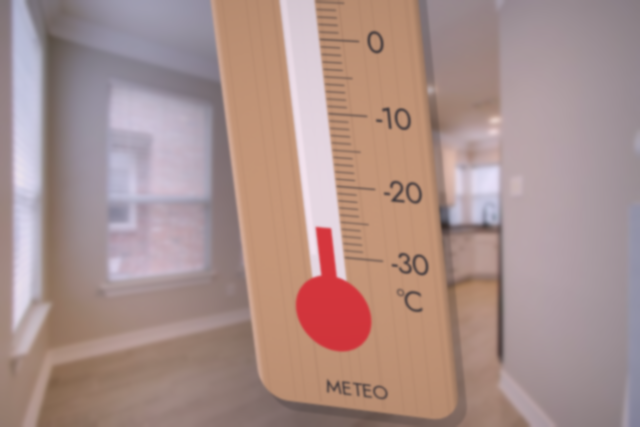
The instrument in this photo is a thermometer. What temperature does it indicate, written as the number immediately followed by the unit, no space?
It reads -26°C
